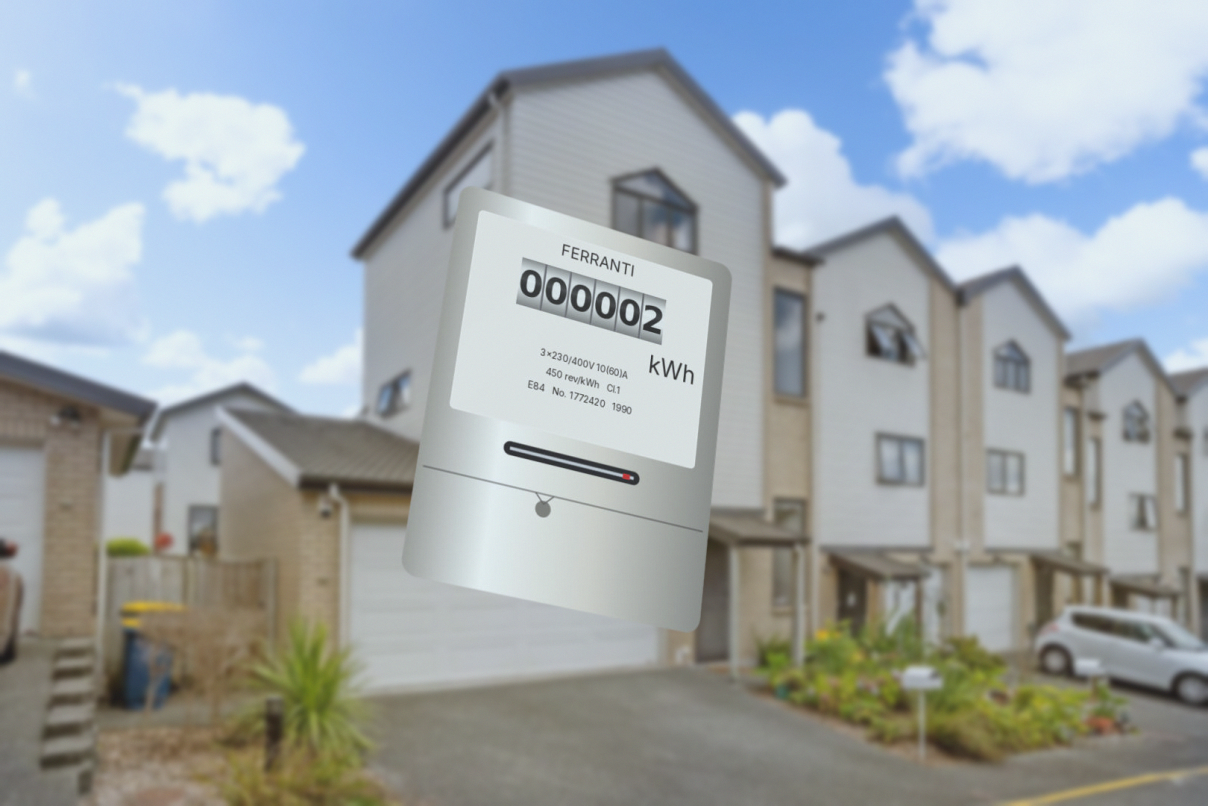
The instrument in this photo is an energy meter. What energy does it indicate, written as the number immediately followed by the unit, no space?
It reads 2kWh
